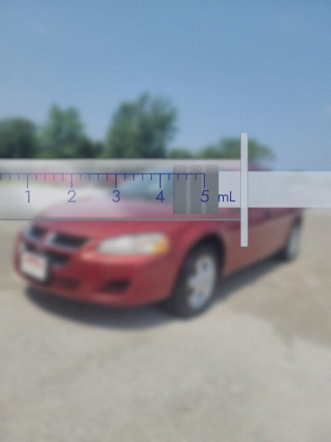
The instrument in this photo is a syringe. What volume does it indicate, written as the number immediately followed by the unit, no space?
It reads 4.3mL
